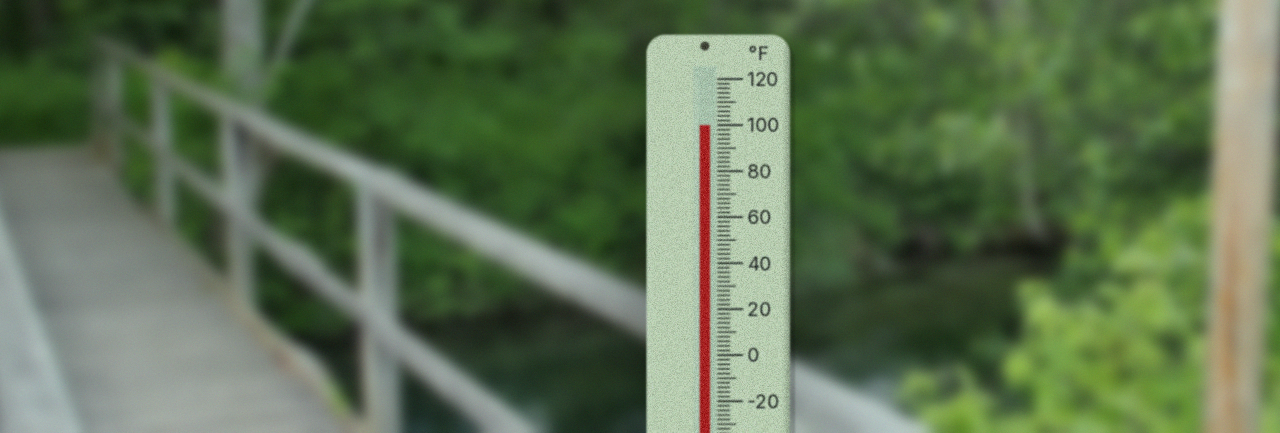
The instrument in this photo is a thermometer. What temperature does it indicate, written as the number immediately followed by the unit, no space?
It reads 100°F
